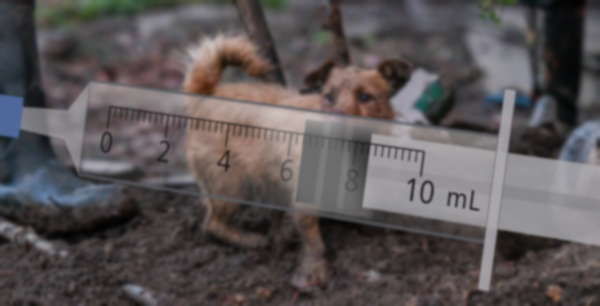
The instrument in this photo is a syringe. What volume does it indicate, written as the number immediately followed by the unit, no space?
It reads 6.4mL
